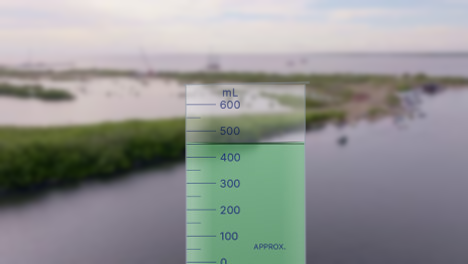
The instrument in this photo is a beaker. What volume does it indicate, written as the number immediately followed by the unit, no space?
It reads 450mL
